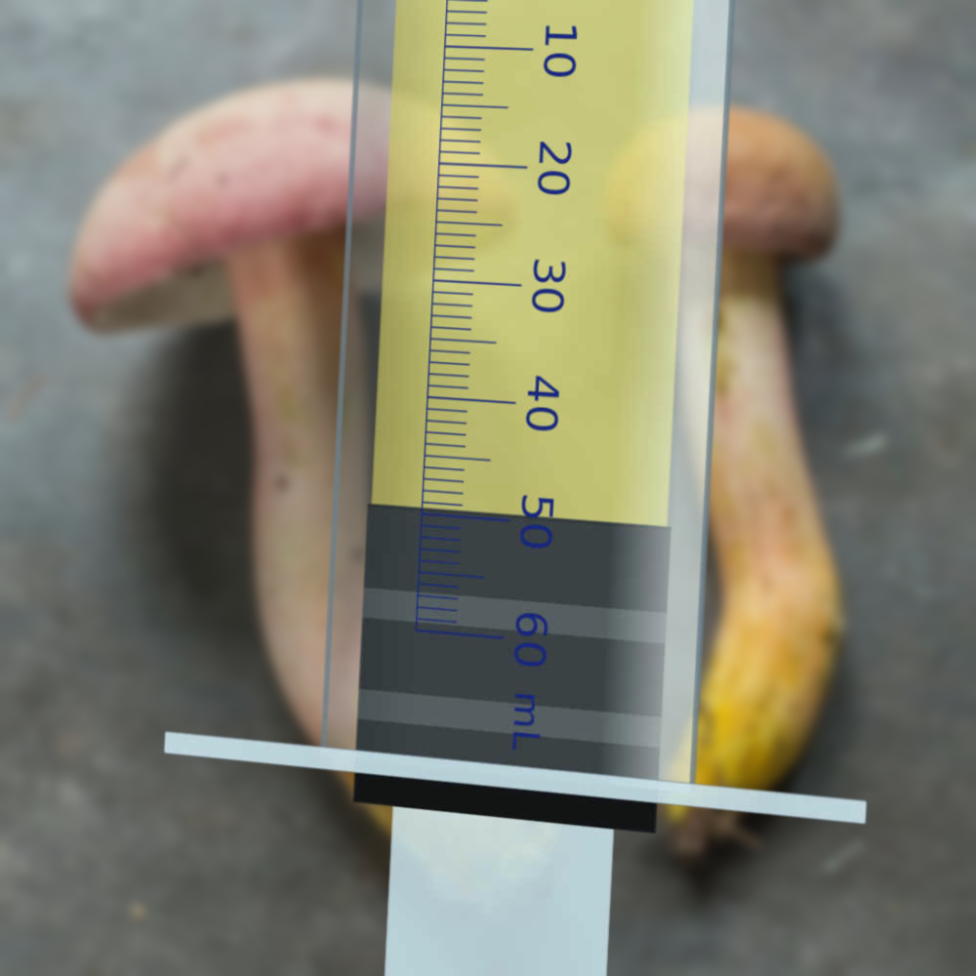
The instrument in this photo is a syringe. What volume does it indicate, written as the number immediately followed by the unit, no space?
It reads 49.5mL
